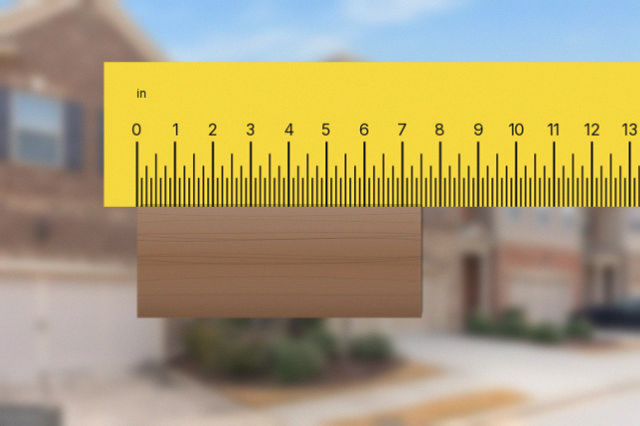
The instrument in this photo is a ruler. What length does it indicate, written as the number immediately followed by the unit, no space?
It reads 7.5in
